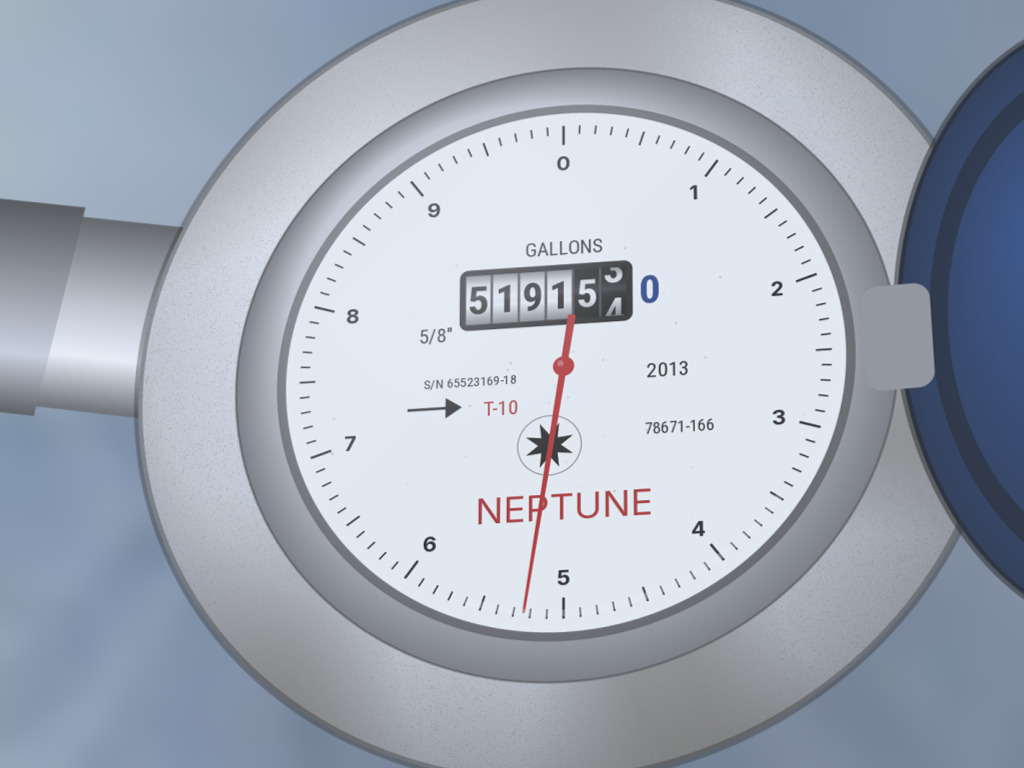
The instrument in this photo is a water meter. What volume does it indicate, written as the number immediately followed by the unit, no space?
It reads 5191535.2gal
